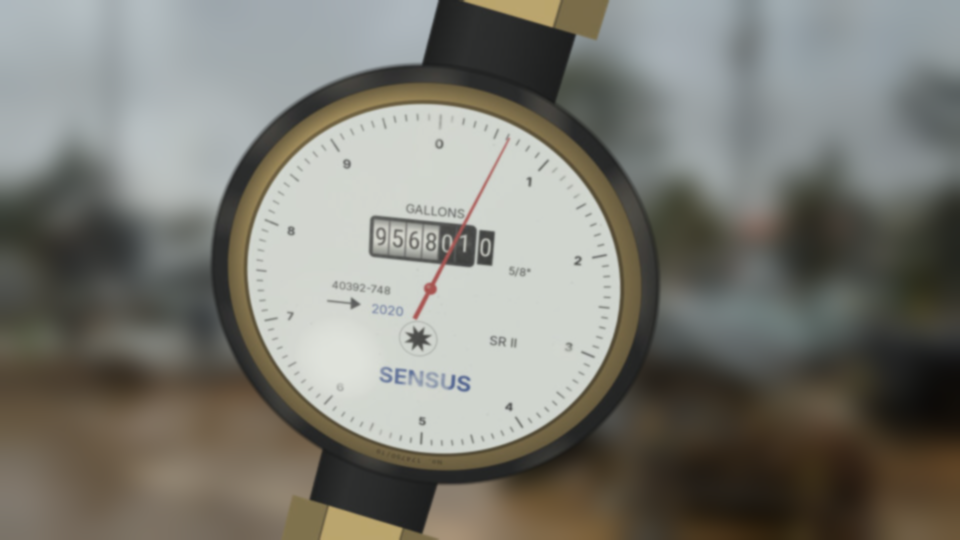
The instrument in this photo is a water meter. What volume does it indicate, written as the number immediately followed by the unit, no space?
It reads 9568010.6gal
